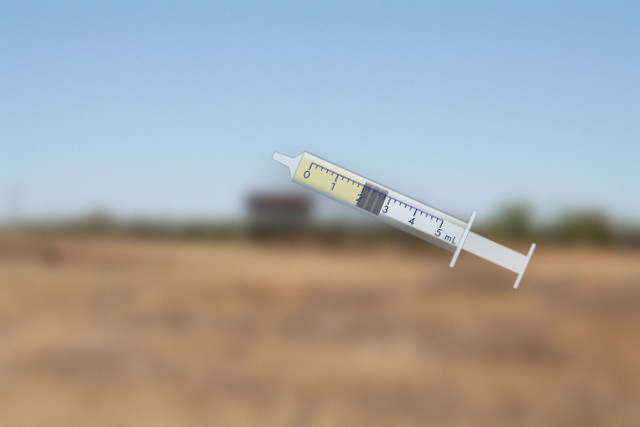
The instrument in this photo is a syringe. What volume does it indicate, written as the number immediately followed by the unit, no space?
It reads 2mL
